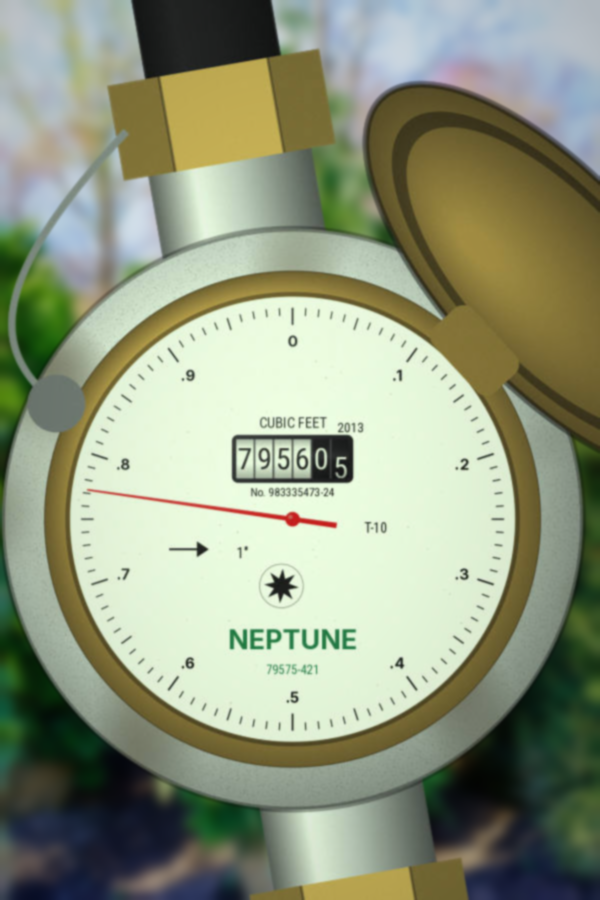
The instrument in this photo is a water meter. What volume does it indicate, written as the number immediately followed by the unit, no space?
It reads 795604.77ft³
